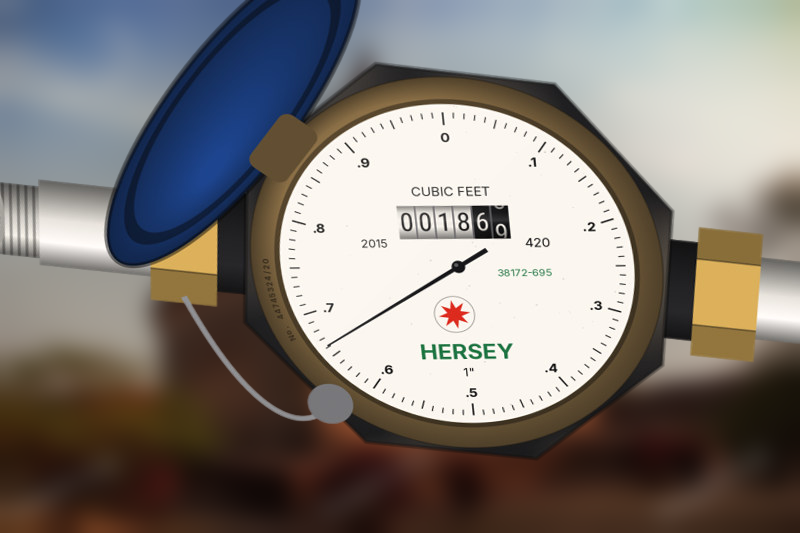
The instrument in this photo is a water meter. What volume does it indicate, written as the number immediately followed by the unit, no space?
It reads 1868.66ft³
